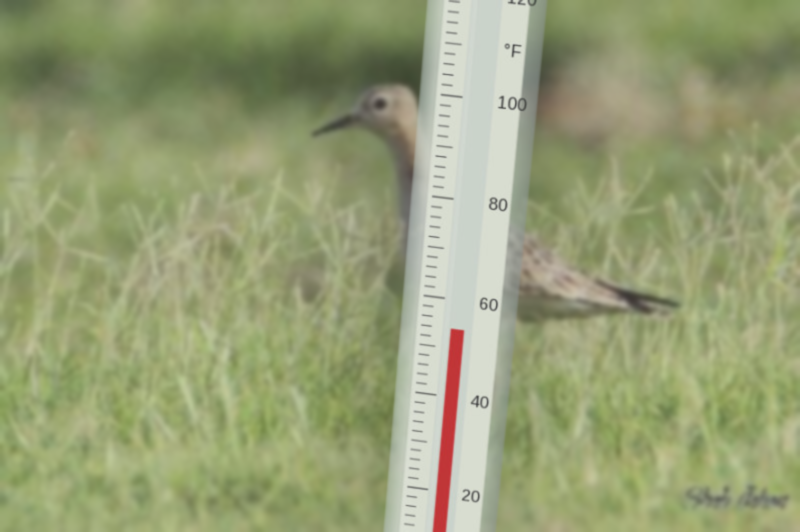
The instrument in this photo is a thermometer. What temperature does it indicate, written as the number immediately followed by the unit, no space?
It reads 54°F
